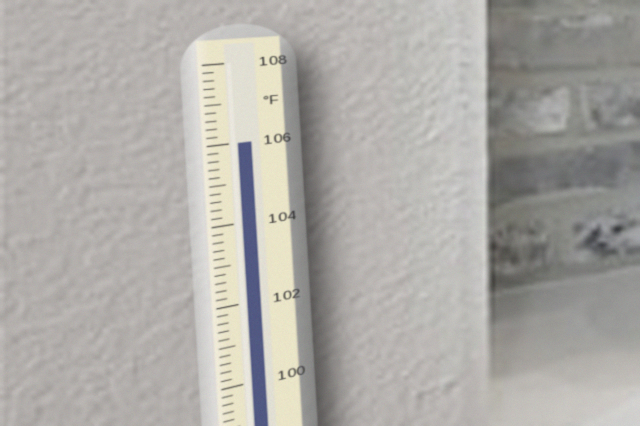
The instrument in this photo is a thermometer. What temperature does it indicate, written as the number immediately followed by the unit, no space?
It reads 106°F
